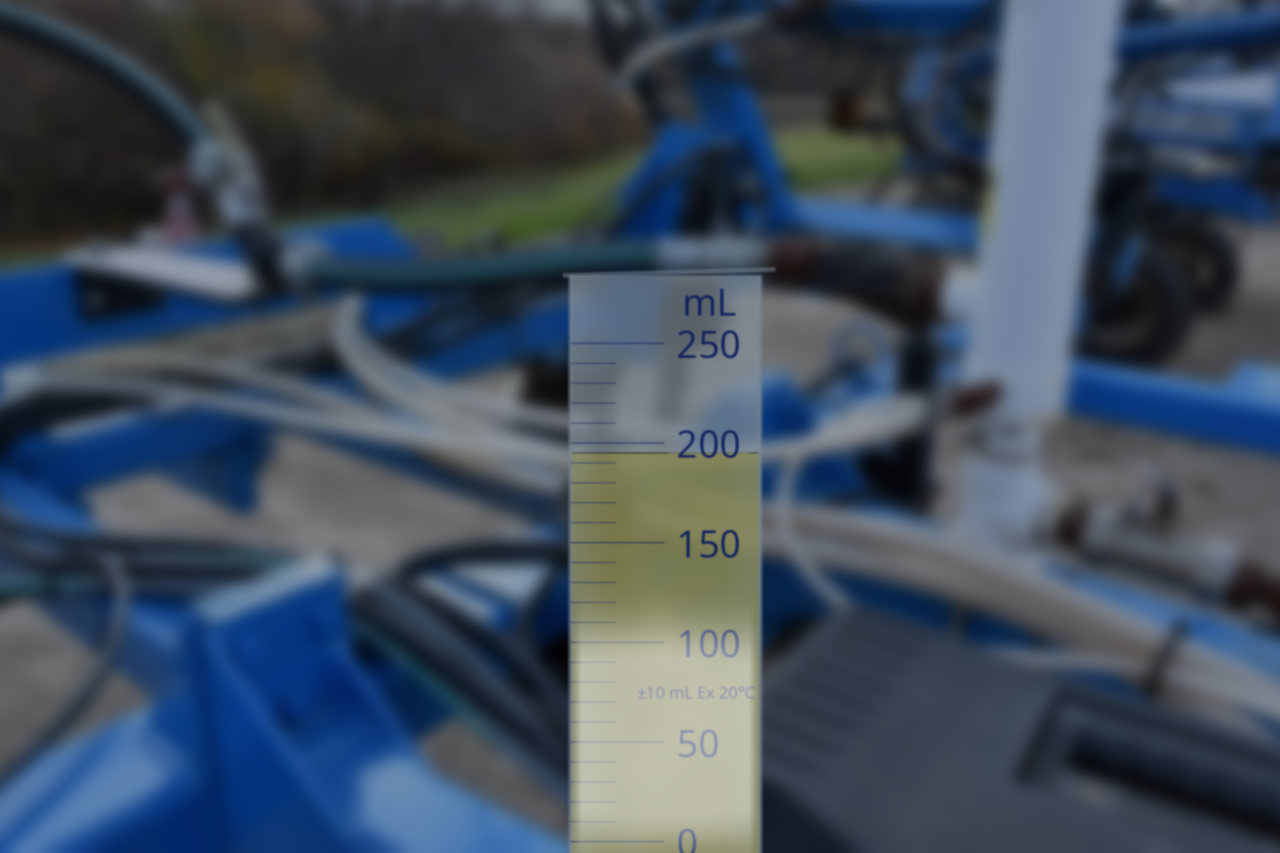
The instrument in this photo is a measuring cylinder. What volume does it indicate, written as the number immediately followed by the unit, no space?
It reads 195mL
